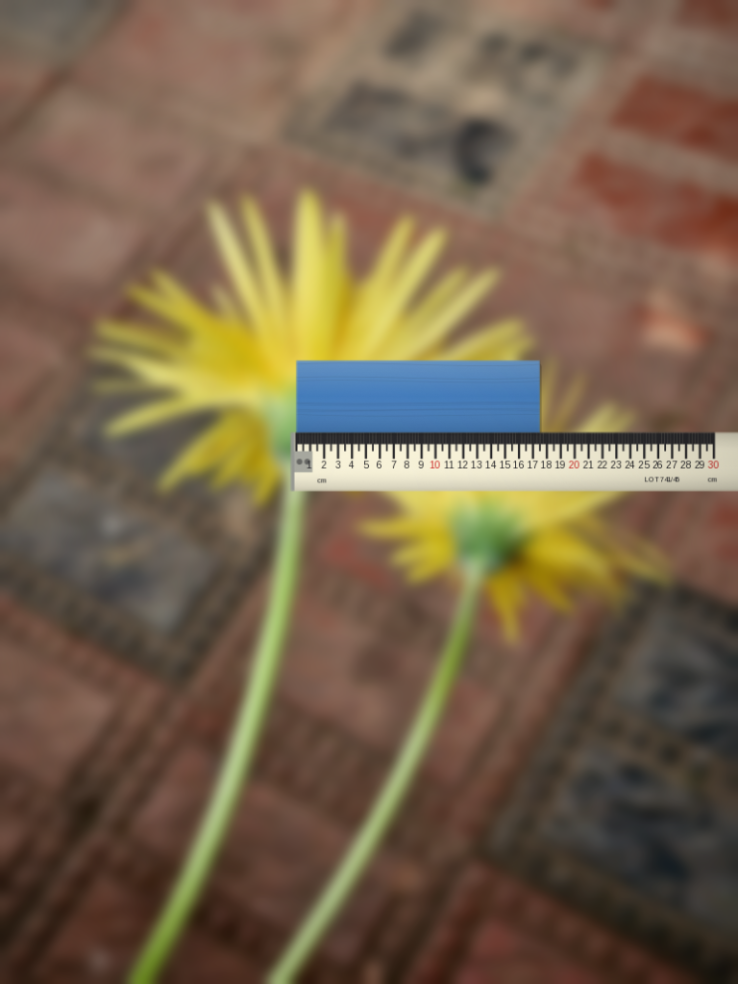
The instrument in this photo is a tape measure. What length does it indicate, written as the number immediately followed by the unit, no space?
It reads 17.5cm
